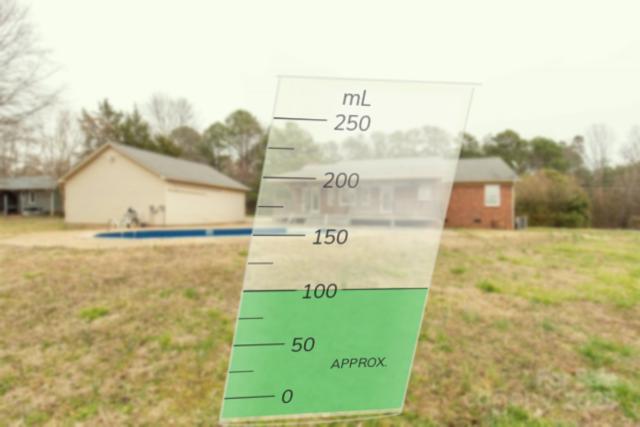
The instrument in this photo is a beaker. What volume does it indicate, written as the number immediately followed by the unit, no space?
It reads 100mL
